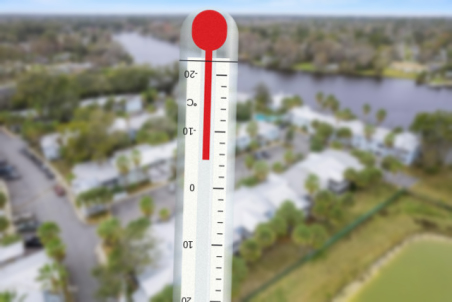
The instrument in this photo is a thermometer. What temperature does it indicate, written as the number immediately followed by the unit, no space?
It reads -5°C
